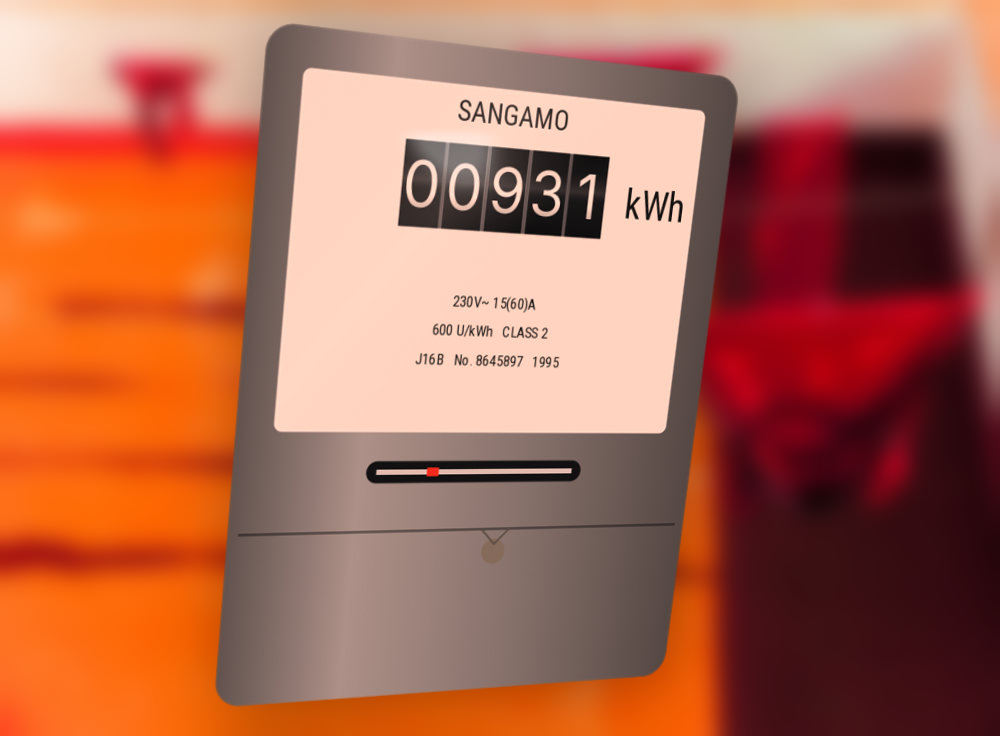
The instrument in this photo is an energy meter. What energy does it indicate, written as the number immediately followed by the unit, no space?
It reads 931kWh
